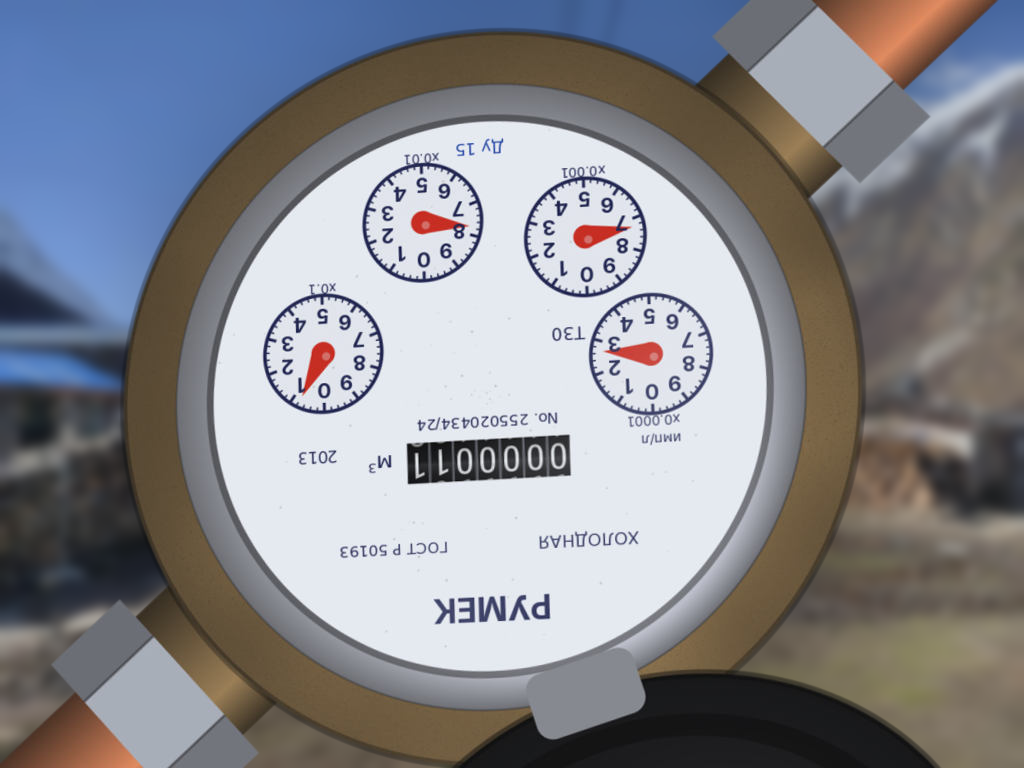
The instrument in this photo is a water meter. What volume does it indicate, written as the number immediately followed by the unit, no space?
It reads 11.0772m³
